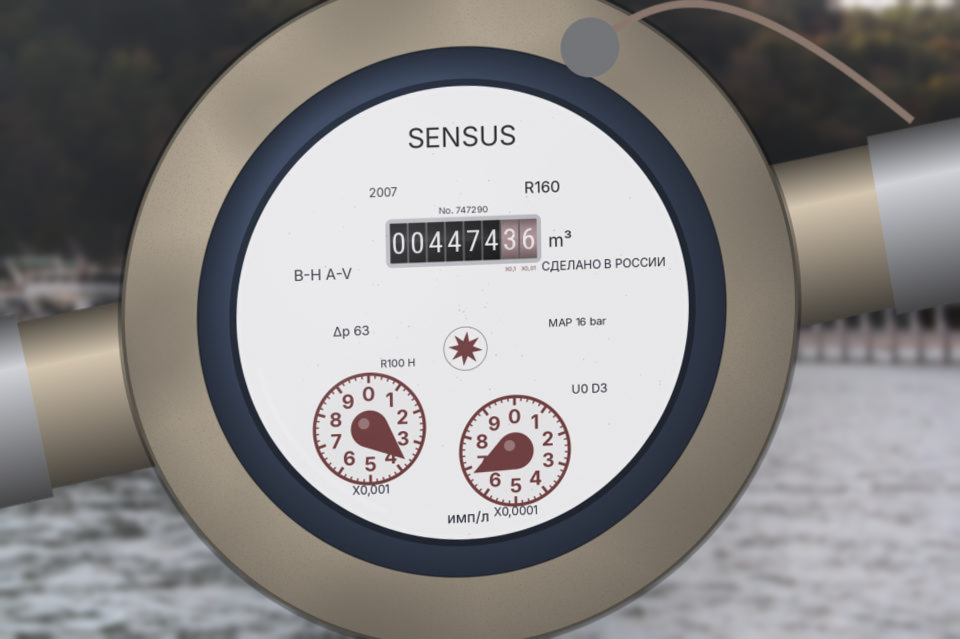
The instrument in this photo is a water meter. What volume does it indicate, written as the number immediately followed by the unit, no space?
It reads 4474.3636m³
